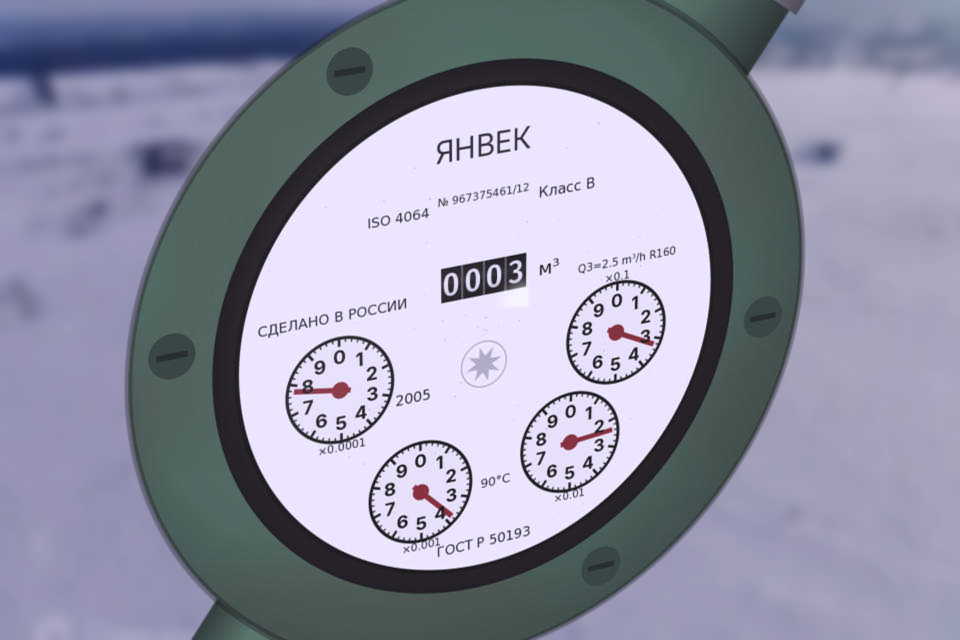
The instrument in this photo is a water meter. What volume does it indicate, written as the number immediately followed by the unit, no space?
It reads 3.3237m³
